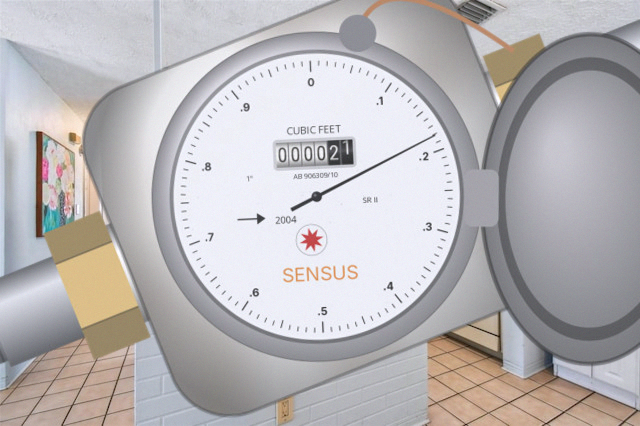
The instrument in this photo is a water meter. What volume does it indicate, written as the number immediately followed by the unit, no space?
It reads 21.18ft³
